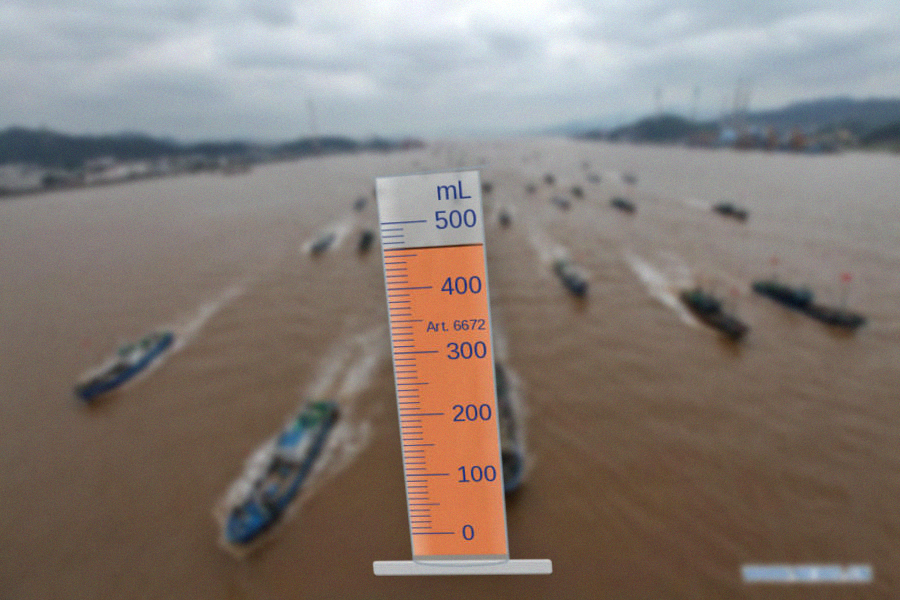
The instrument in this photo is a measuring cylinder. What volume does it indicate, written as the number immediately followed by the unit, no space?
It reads 460mL
